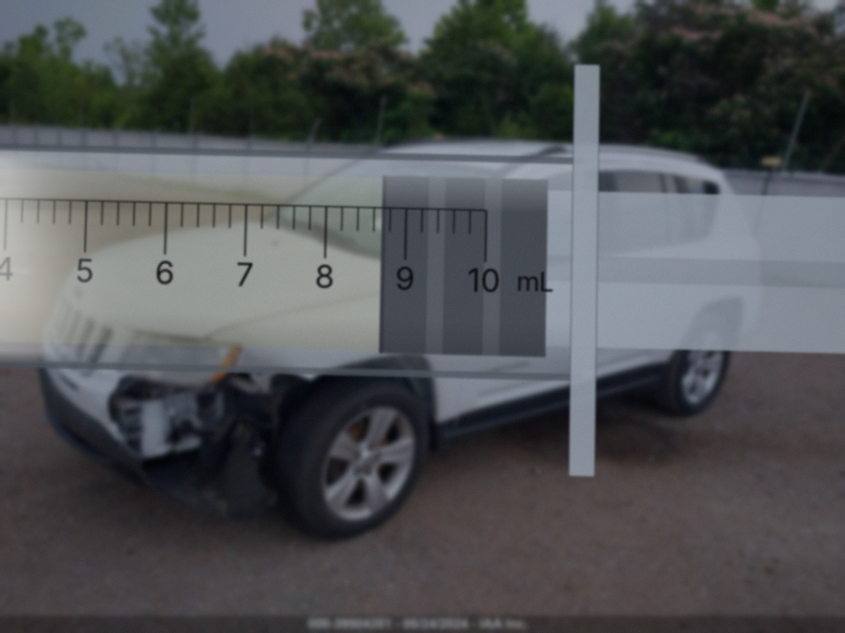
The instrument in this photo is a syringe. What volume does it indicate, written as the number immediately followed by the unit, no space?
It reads 8.7mL
